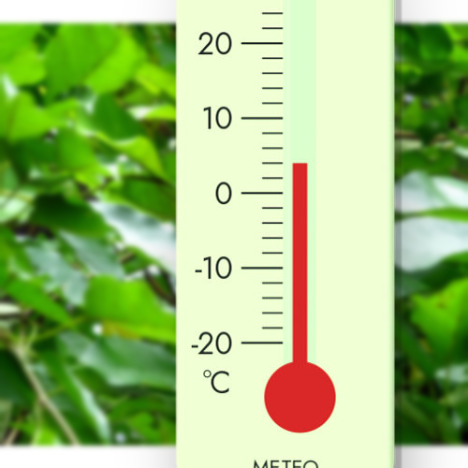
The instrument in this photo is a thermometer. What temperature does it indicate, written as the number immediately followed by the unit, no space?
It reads 4°C
